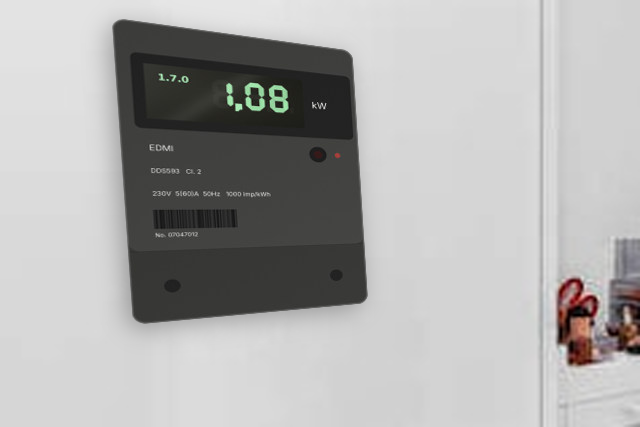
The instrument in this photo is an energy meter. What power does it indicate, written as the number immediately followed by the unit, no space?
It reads 1.08kW
